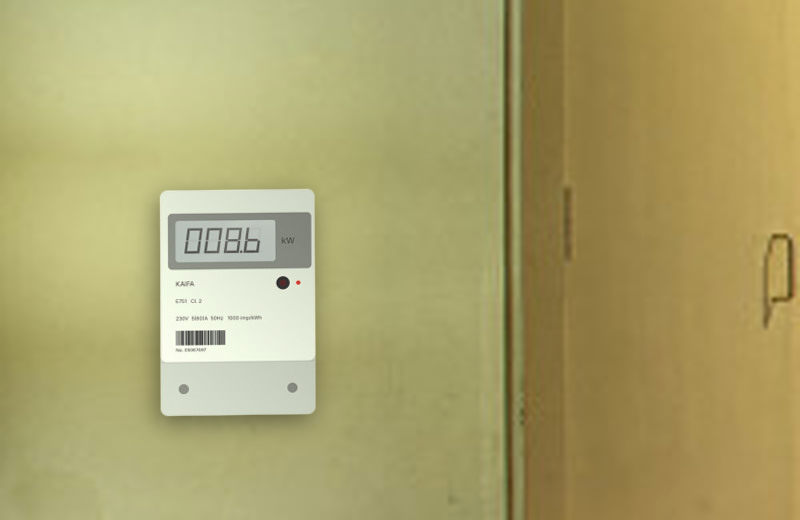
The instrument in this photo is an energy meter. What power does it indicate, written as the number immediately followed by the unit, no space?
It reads 8.6kW
